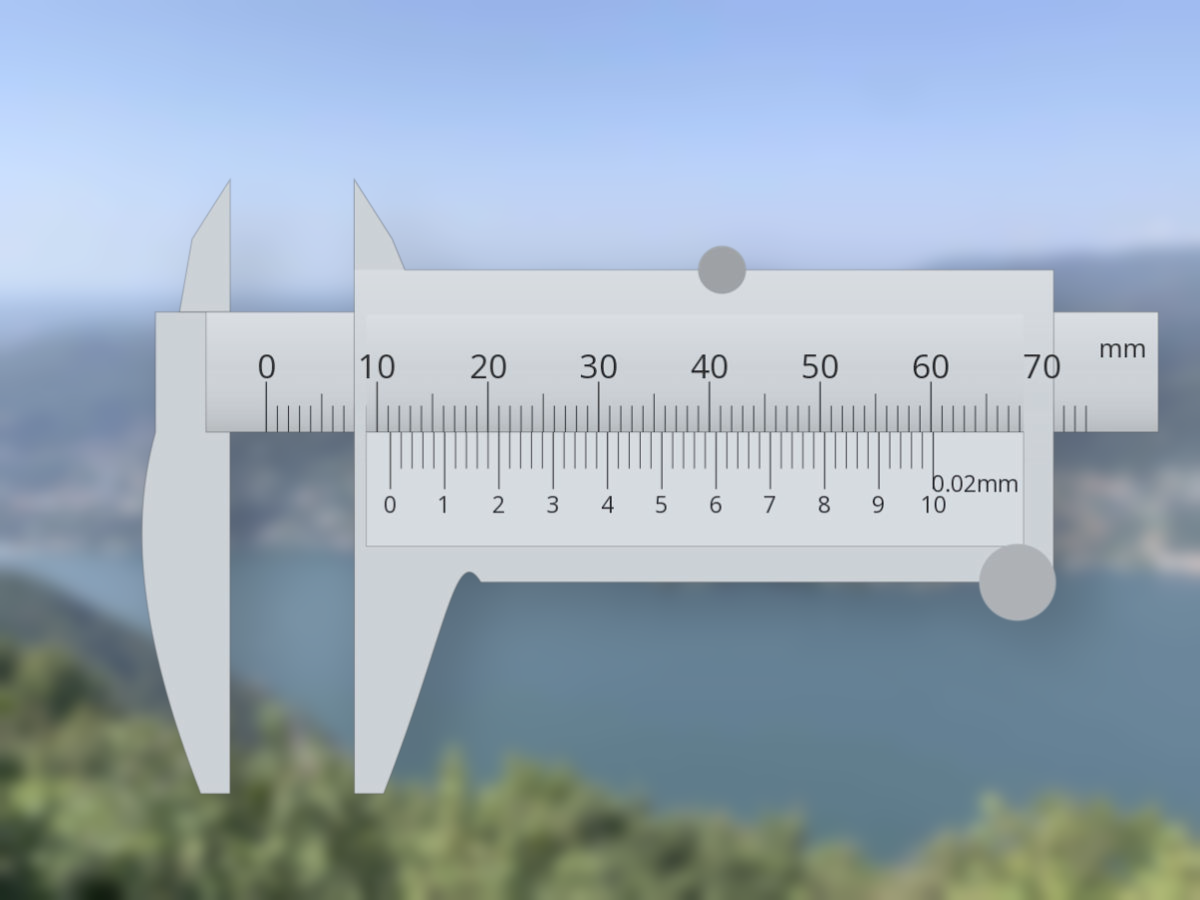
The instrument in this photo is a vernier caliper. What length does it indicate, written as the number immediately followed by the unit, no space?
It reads 11.2mm
